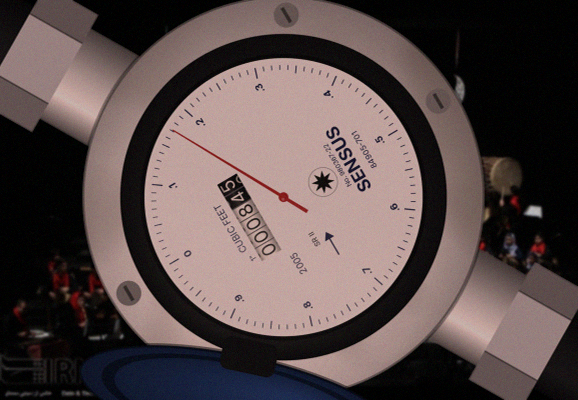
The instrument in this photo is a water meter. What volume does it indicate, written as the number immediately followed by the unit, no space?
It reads 845.17ft³
